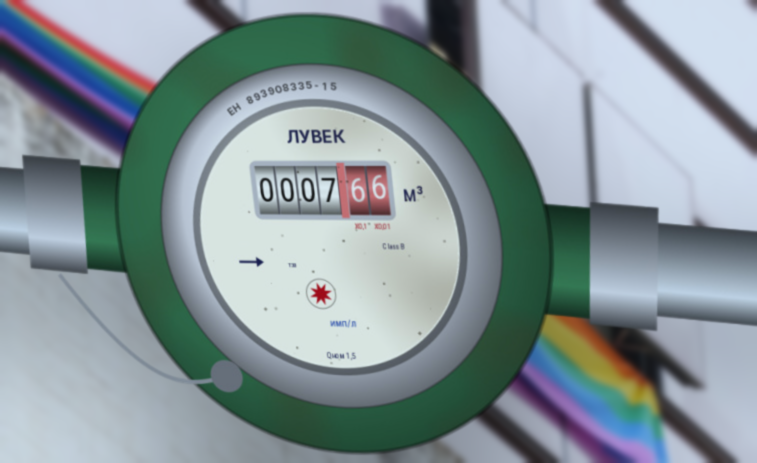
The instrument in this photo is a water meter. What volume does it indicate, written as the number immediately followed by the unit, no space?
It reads 7.66m³
